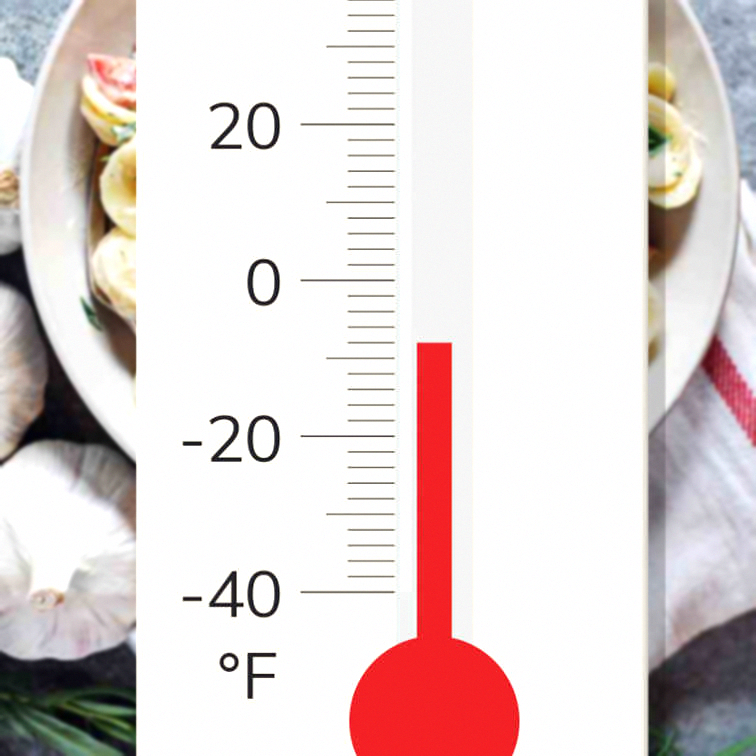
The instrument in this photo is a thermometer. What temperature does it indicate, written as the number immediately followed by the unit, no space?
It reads -8°F
